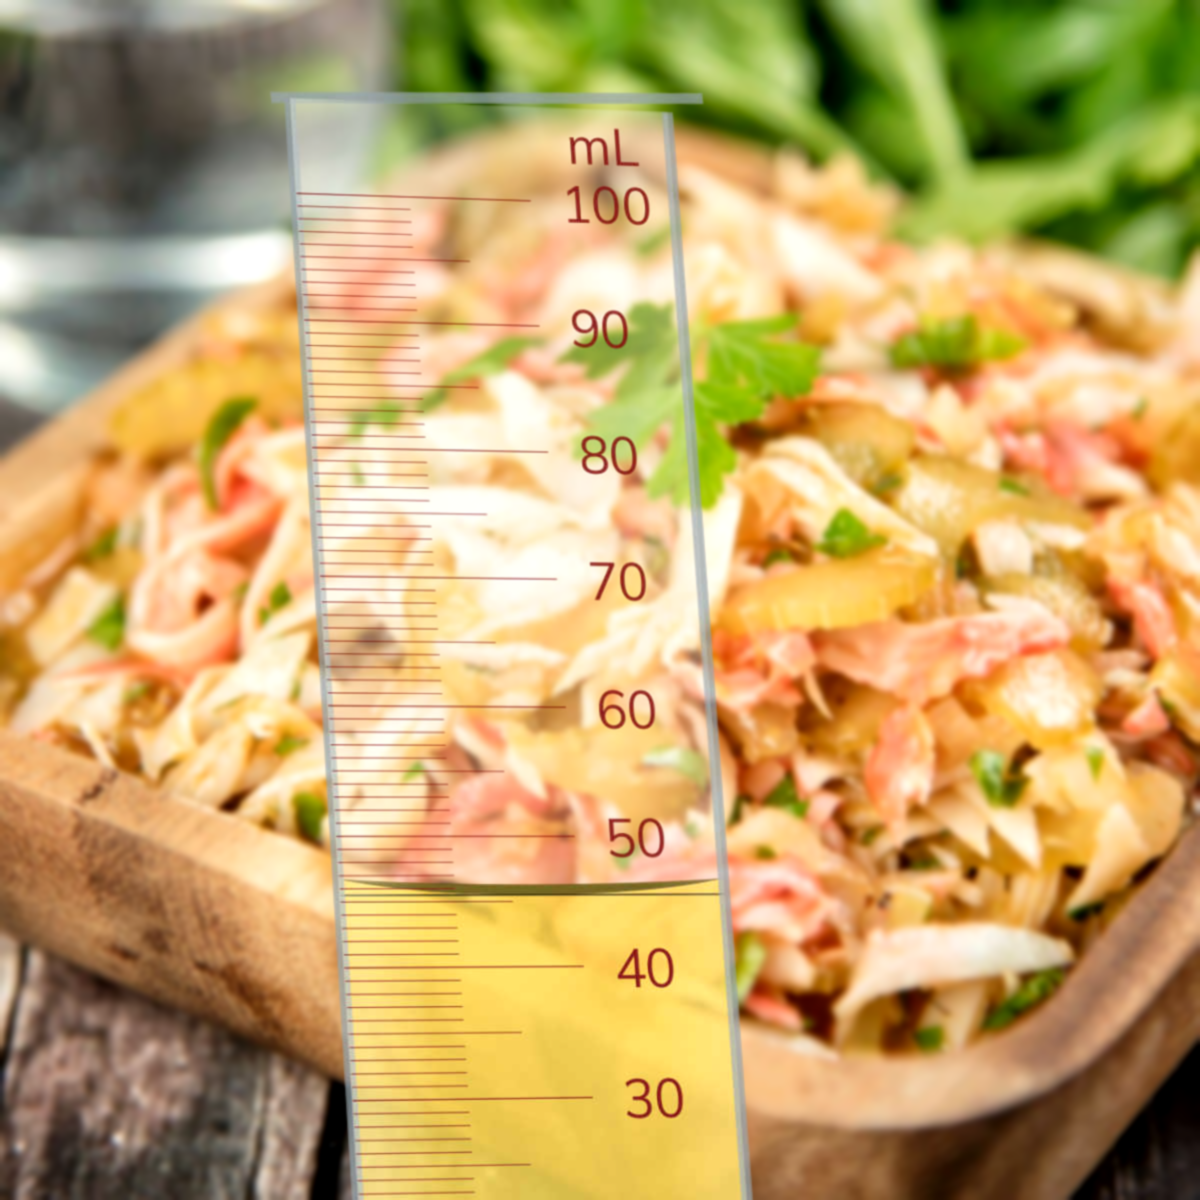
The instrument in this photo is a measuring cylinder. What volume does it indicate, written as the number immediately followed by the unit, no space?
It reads 45.5mL
